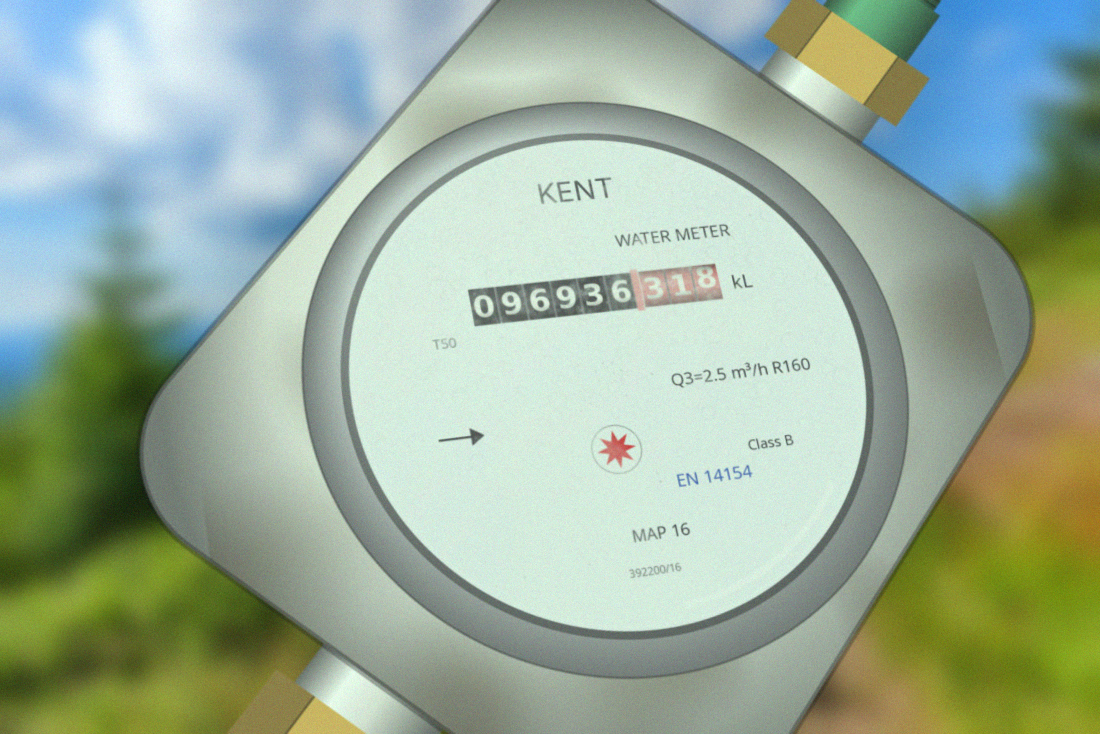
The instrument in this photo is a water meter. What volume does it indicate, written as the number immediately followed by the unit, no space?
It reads 96936.318kL
